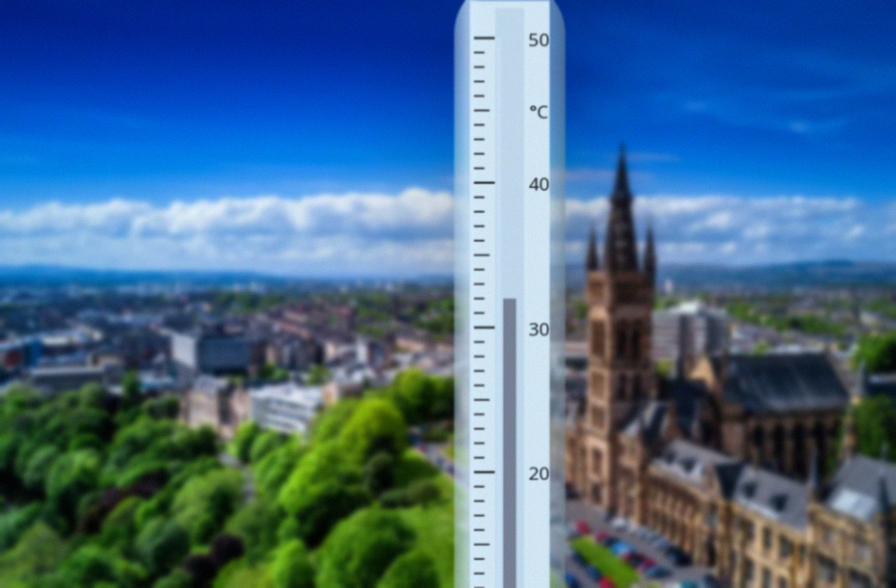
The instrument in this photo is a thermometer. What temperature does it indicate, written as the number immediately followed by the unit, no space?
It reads 32°C
